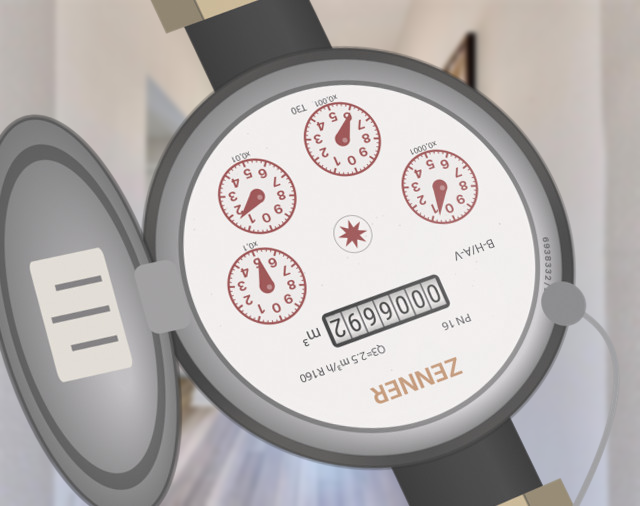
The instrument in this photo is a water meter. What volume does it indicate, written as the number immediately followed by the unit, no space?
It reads 6692.5160m³
